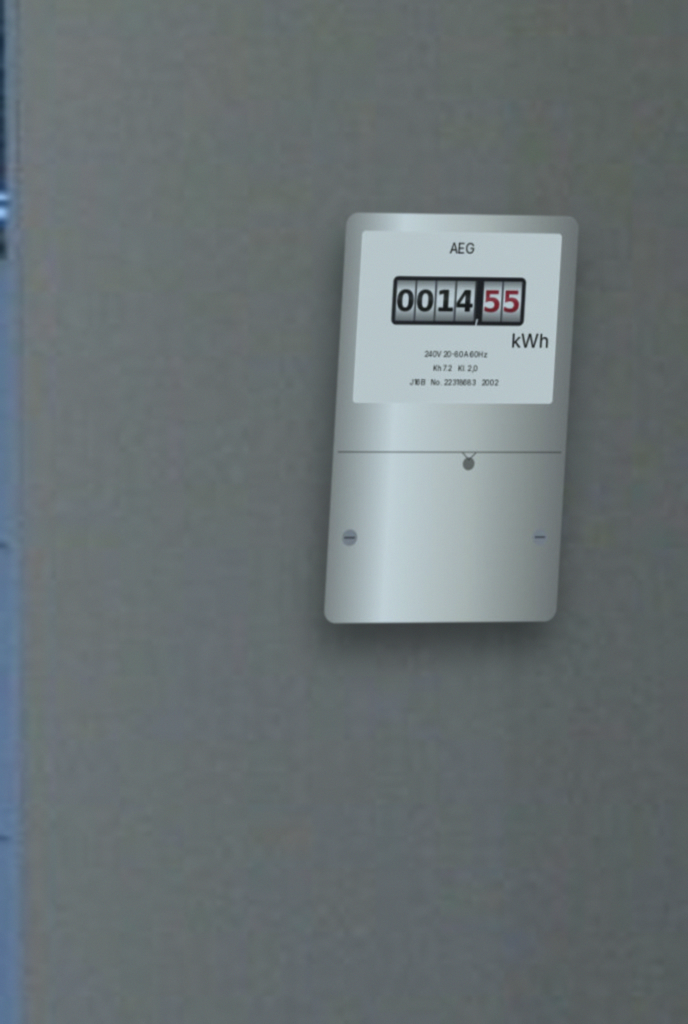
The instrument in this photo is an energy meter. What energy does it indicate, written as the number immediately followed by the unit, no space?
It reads 14.55kWh
